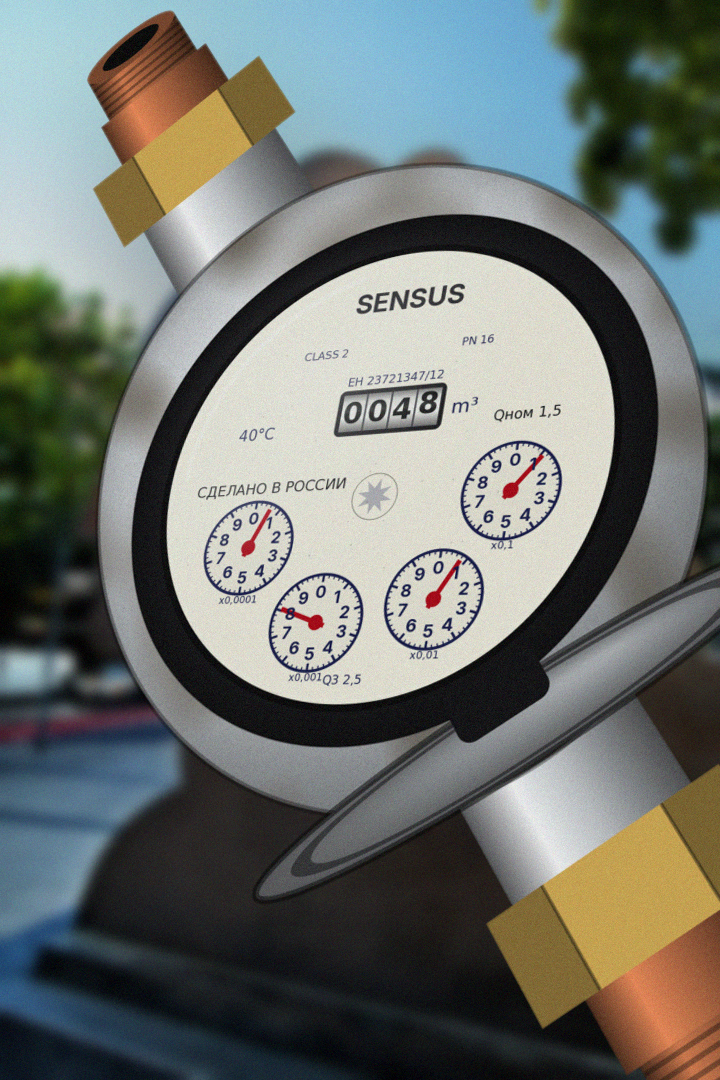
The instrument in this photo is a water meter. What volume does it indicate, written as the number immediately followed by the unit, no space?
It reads 48.1080m³
